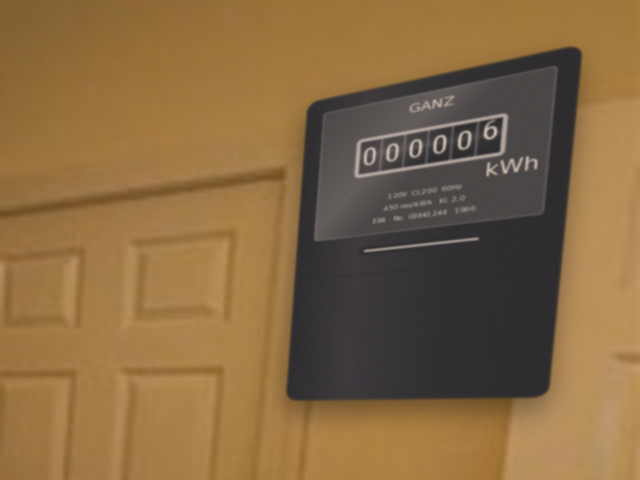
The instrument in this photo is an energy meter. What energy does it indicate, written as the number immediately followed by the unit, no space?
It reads 6kWh
